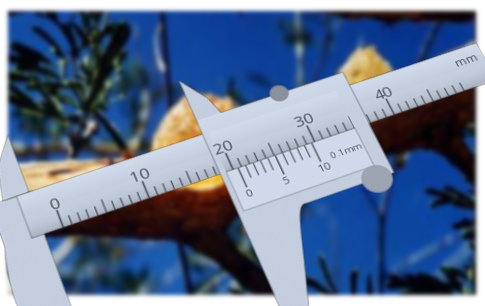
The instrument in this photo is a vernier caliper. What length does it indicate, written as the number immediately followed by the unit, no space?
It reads 20.6mm
